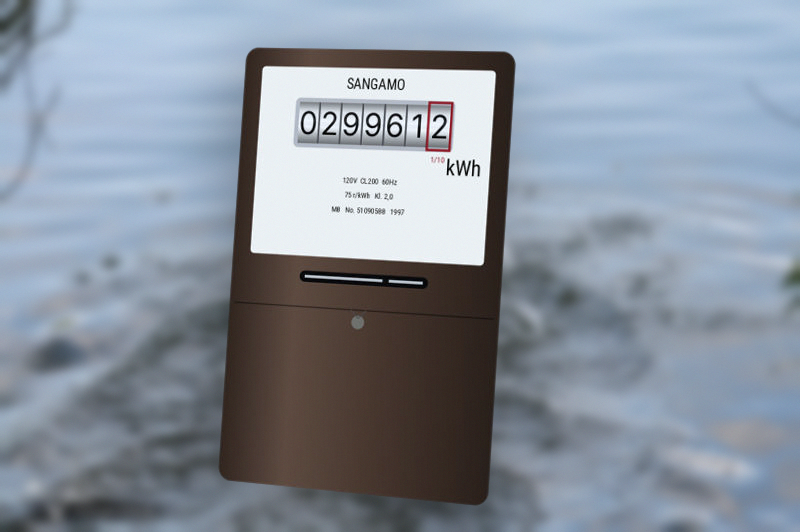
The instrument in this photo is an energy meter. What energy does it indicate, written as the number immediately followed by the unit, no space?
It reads 29961.2kWh
